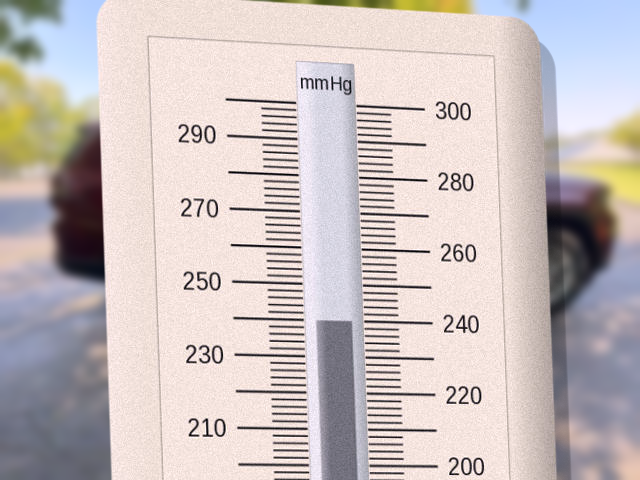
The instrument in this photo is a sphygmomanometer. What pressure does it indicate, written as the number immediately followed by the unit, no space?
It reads 240mmHg
